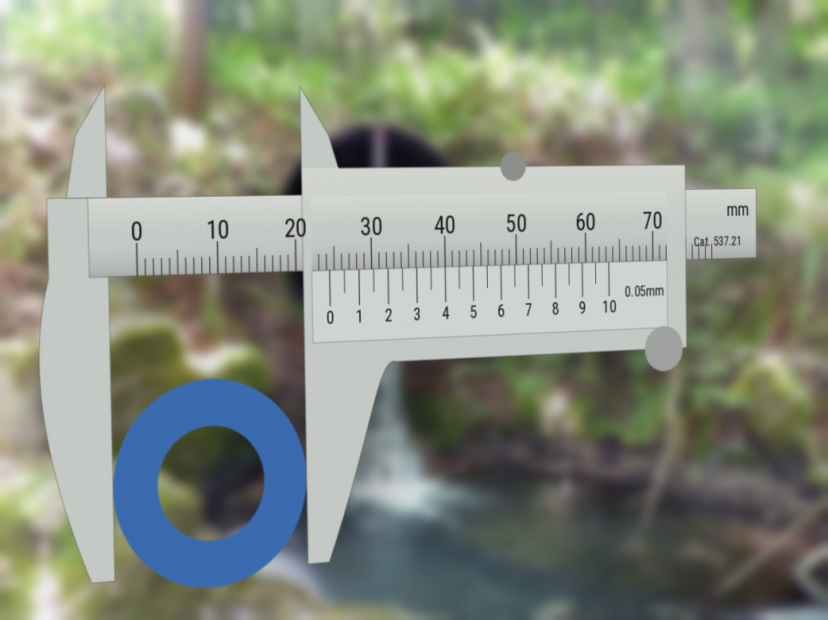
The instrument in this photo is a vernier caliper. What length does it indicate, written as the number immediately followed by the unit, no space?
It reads 24.4mm
